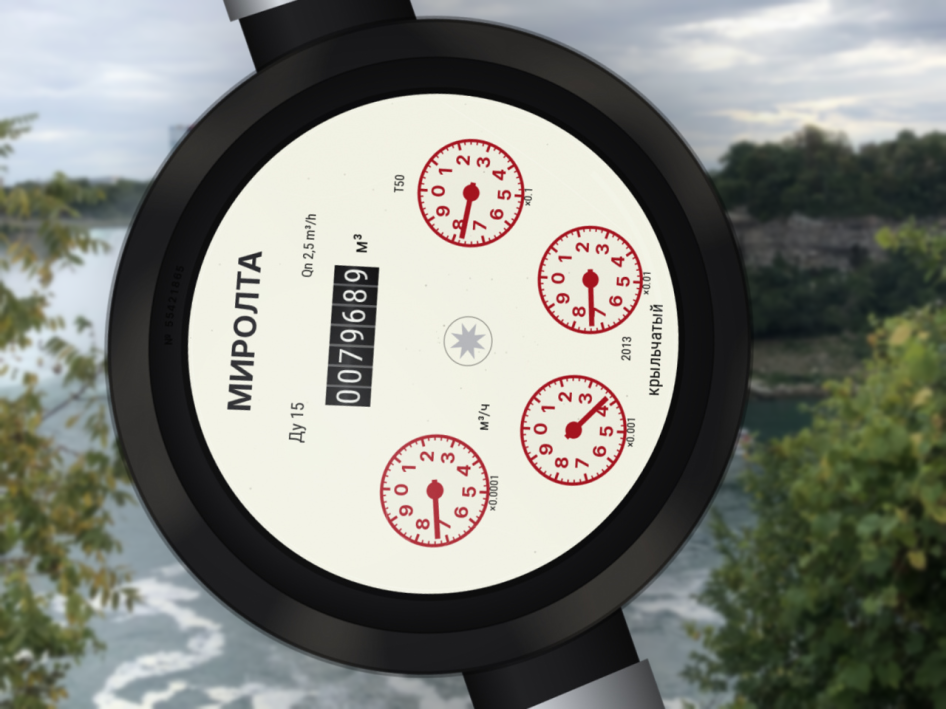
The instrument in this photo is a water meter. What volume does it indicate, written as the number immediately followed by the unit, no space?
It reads 79689.7737m³
